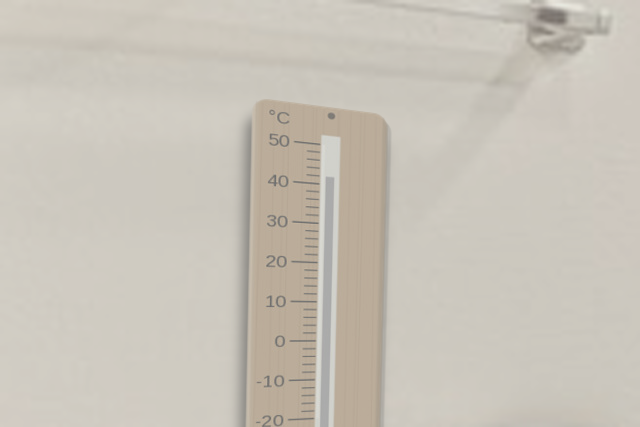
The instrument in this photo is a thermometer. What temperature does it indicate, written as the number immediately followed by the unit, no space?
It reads 42°C
